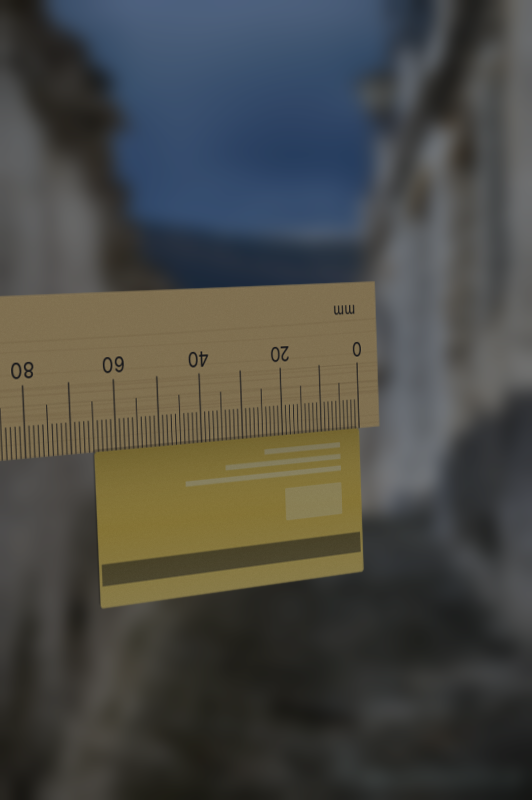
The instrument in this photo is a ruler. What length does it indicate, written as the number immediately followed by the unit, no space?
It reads 65mm
